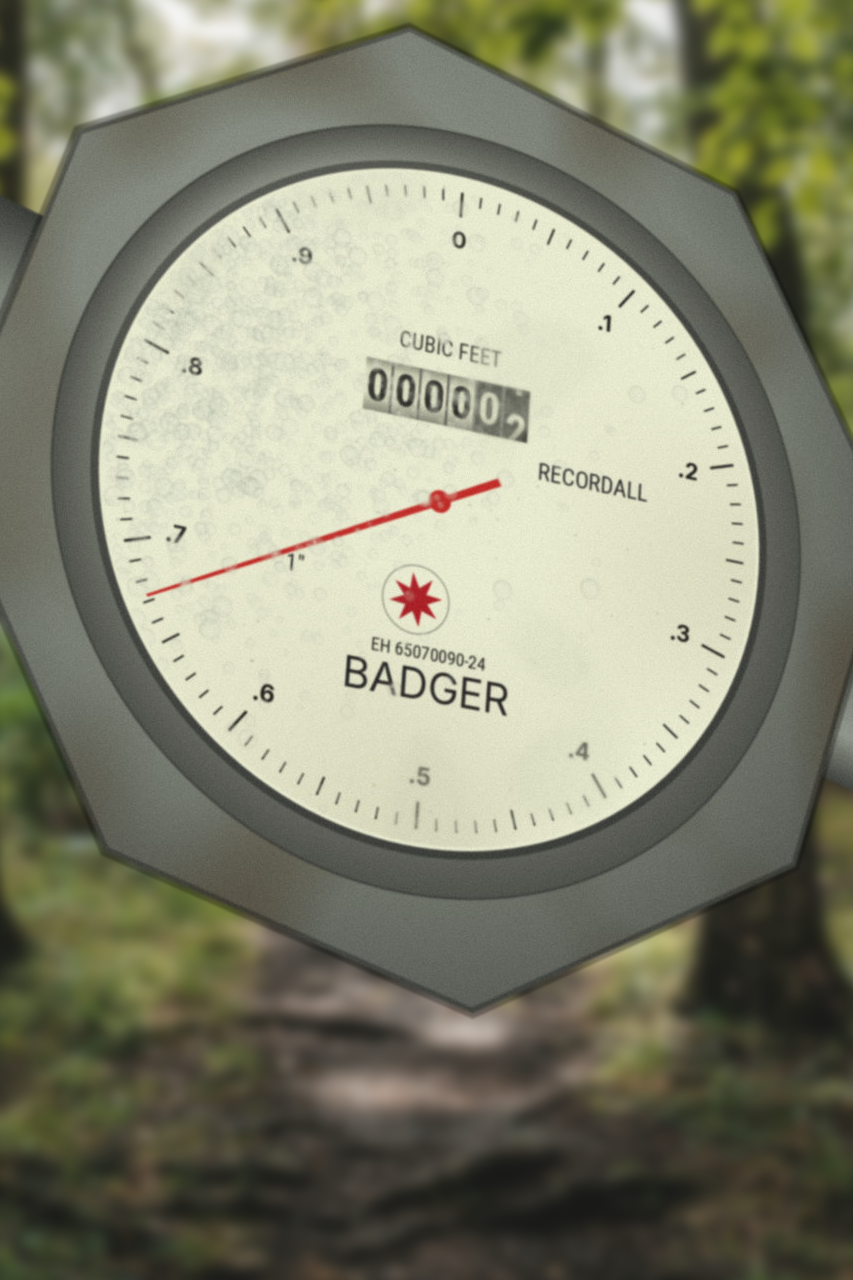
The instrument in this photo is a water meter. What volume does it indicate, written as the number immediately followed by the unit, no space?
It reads 1.67ft³
